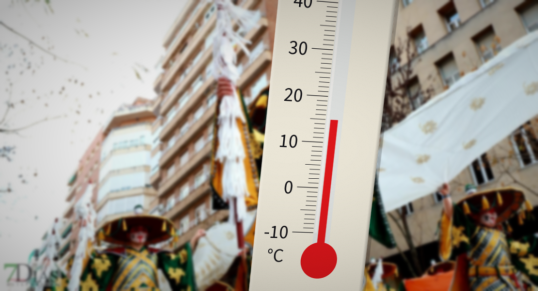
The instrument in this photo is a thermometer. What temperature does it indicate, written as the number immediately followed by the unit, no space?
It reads 15°C
